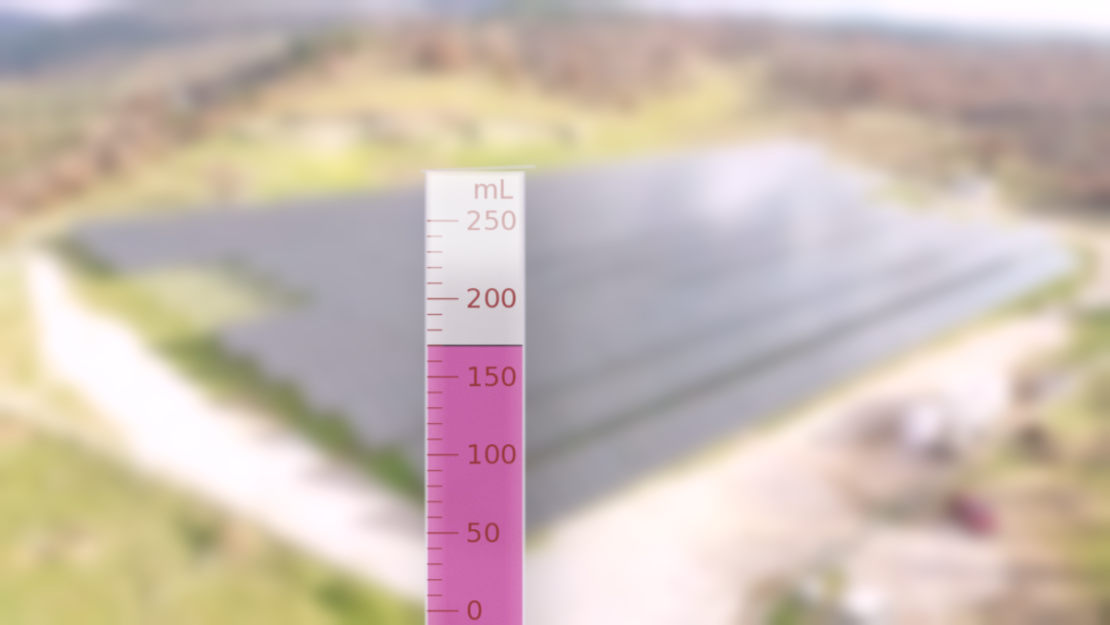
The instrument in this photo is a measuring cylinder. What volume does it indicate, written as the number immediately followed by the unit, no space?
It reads 170mL
